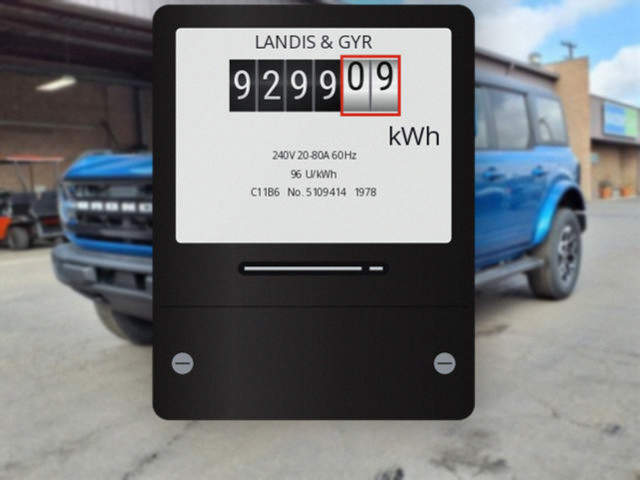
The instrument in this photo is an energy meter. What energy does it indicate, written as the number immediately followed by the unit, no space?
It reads 9299.09kWh
